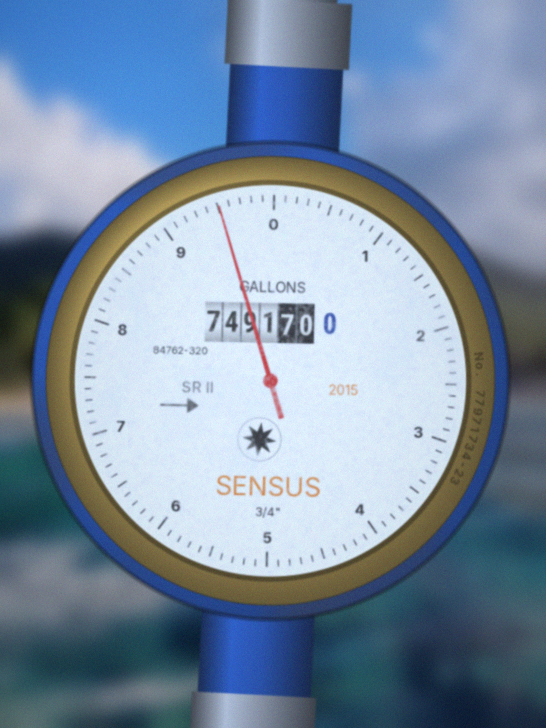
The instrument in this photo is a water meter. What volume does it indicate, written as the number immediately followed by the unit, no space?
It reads 7491699.5gal
